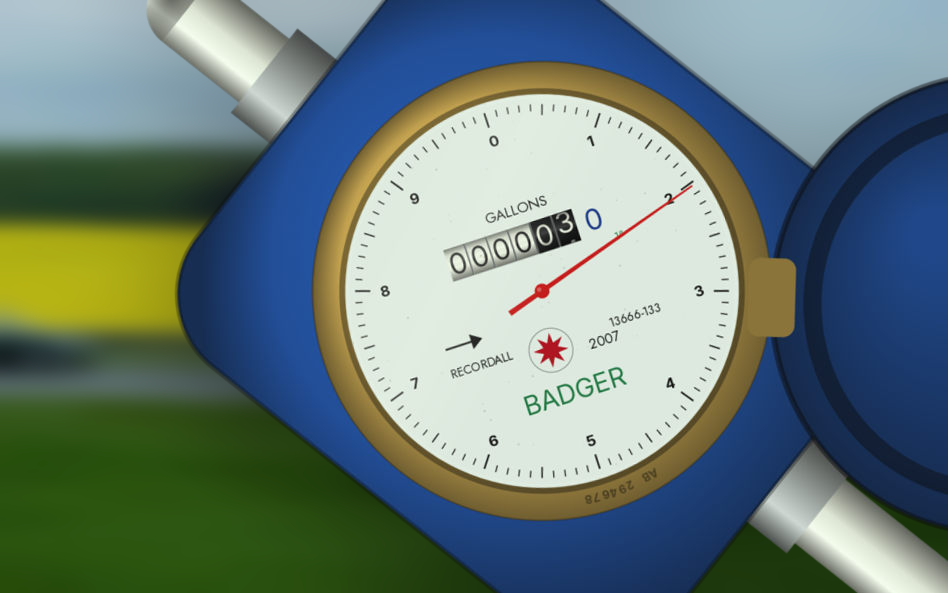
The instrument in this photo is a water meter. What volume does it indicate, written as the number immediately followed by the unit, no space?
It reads 32.0gal
